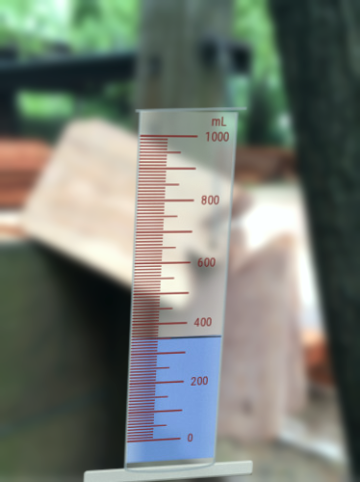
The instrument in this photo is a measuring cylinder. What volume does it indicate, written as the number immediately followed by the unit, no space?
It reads 350mL
